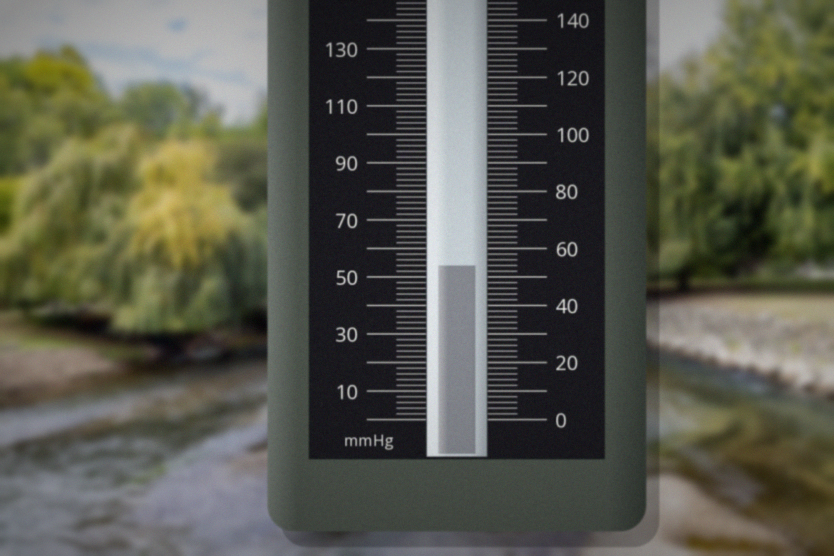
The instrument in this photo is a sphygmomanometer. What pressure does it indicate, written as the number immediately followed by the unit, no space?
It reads 54mmHg
